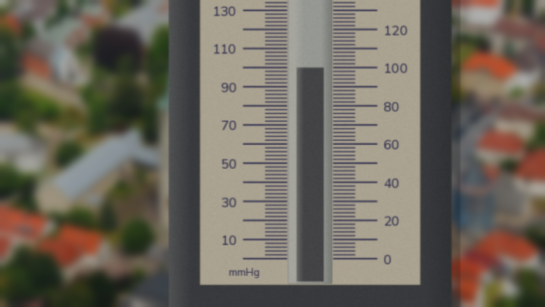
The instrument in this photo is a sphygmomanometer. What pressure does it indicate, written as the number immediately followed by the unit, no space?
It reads 100mmHg
